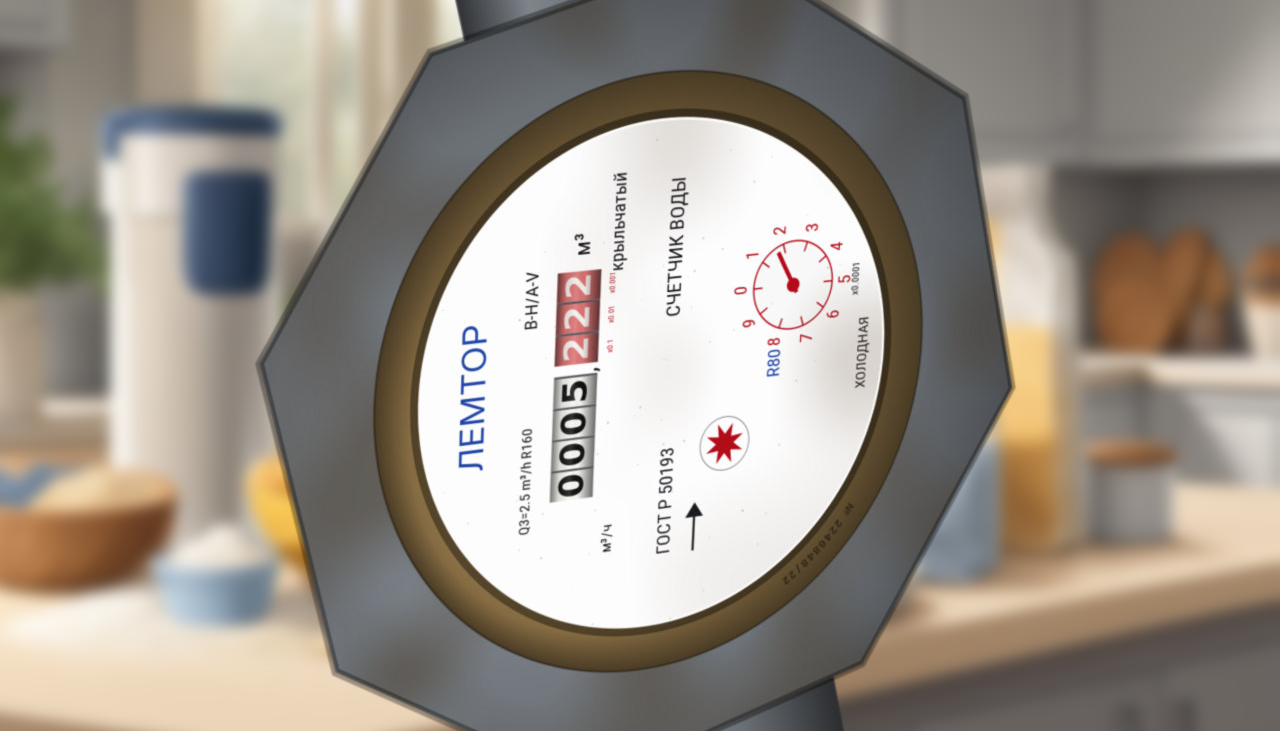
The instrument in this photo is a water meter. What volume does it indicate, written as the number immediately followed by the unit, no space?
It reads 5.2221m³
